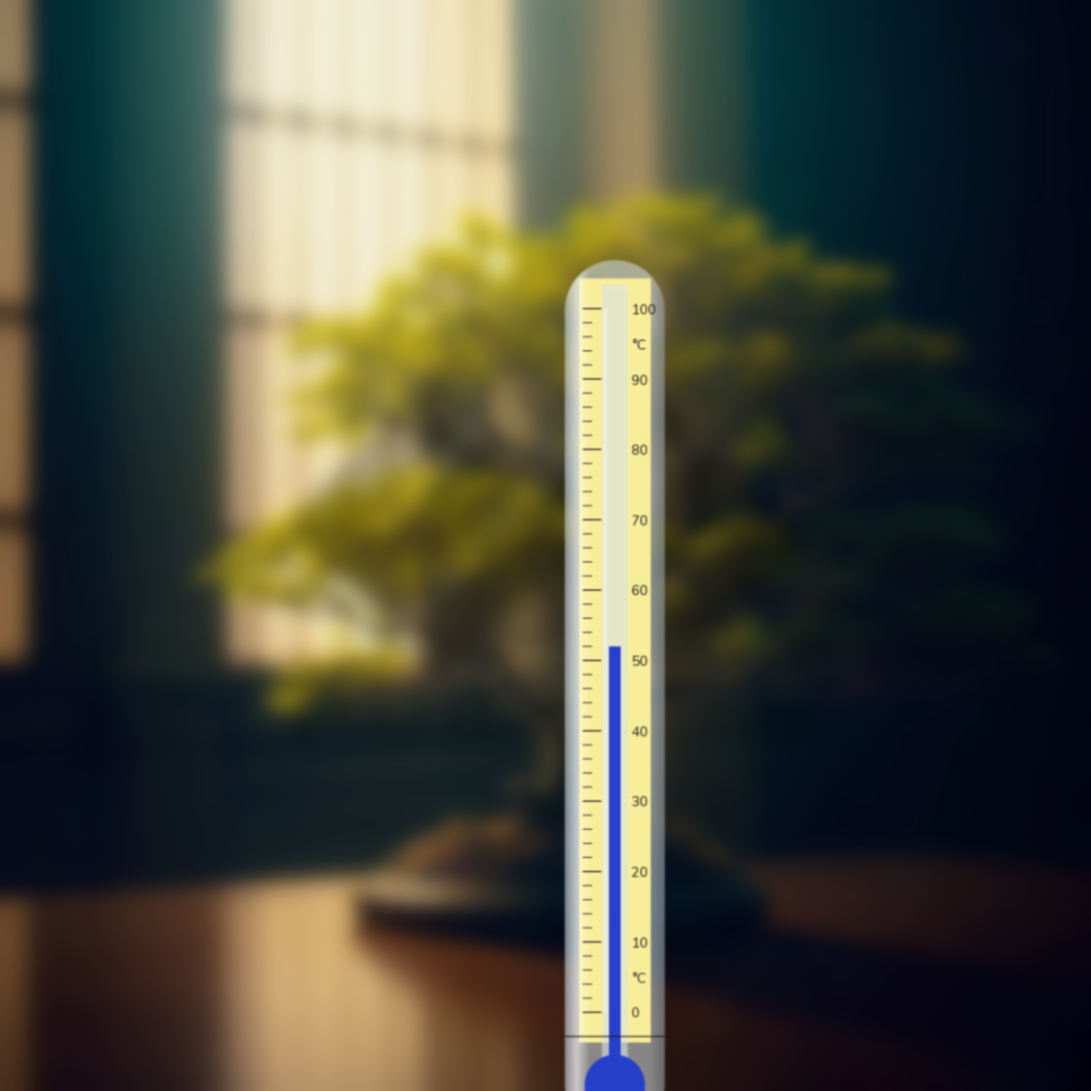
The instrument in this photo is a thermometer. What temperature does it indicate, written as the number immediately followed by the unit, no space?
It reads 52°C
